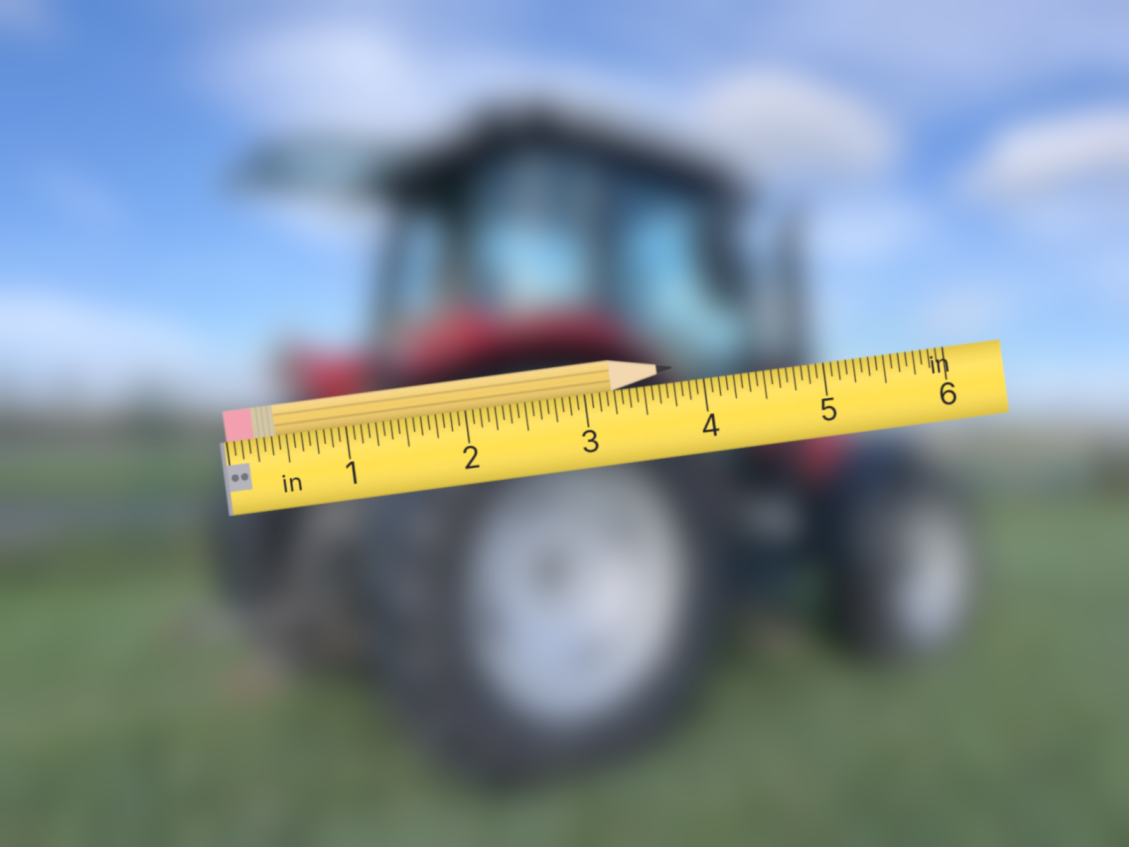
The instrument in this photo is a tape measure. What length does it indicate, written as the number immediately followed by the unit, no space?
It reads 3.75in
